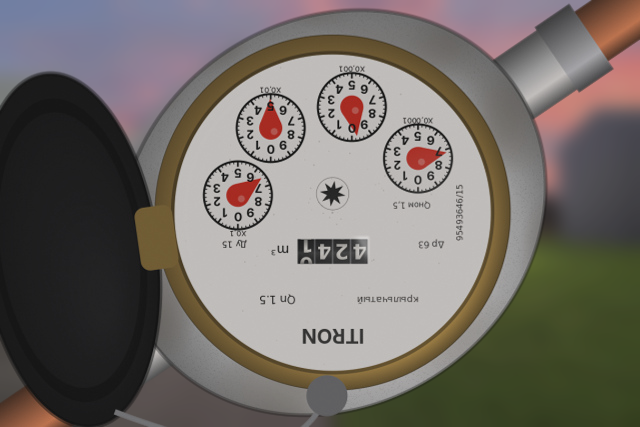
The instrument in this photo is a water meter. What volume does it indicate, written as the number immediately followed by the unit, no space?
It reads 4240.6497m³
